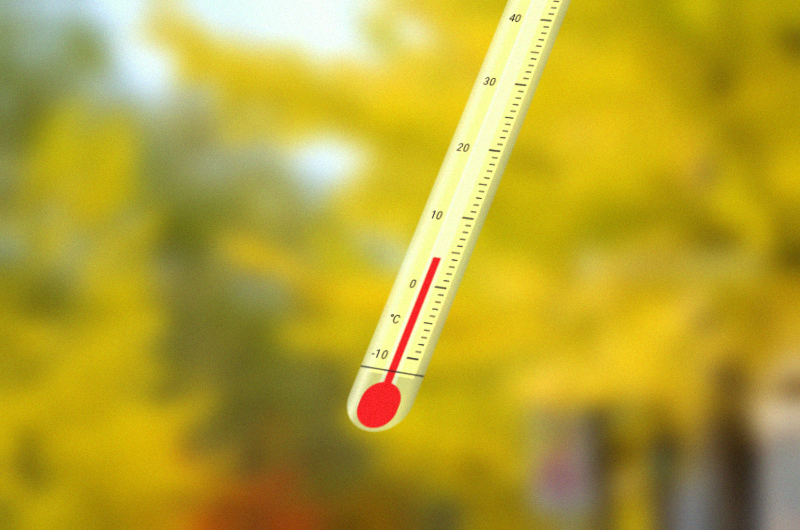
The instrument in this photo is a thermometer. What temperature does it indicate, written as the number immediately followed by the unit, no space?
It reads 4°C
